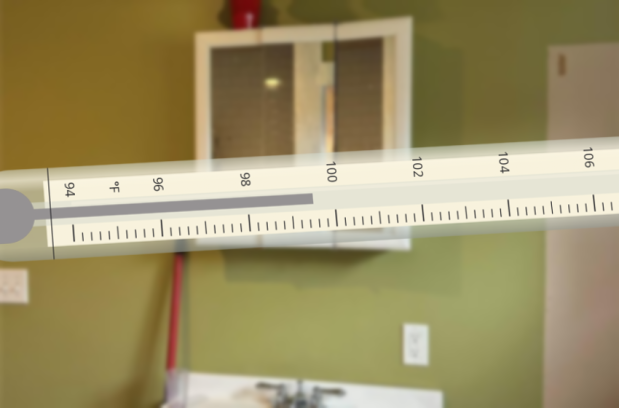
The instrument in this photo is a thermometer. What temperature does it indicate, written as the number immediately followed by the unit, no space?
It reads 99.5°F
